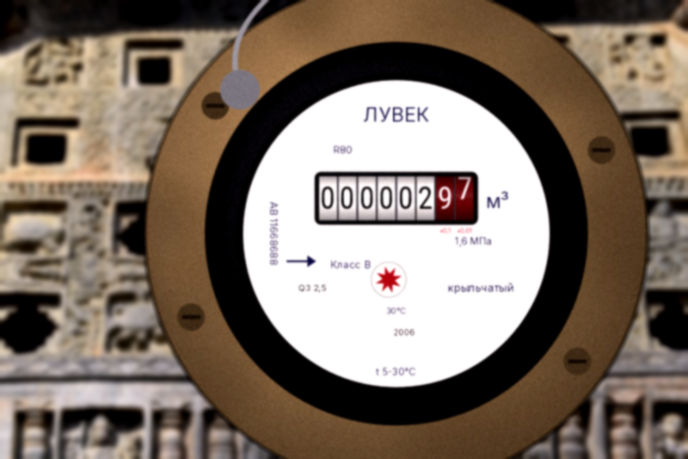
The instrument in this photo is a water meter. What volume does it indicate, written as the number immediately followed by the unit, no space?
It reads 2.97m³
